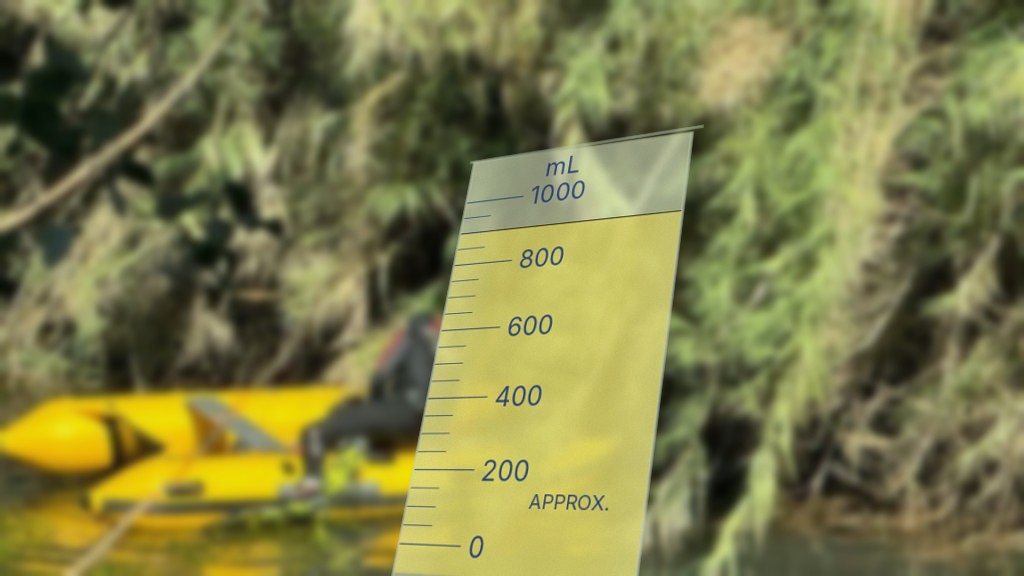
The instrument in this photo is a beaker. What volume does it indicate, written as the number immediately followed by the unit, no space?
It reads 900mL
